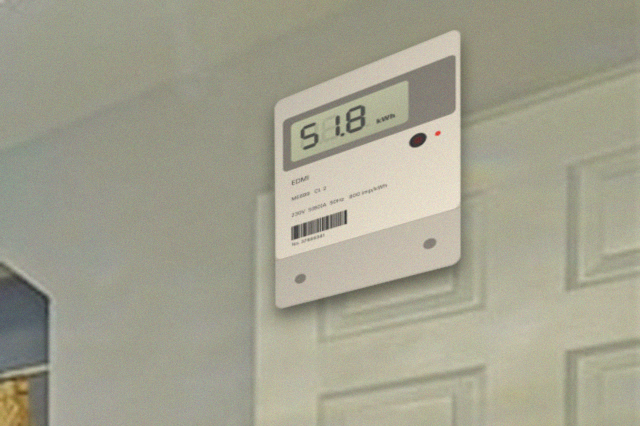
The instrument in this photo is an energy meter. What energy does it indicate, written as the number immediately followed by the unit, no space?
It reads 51.8kWh
